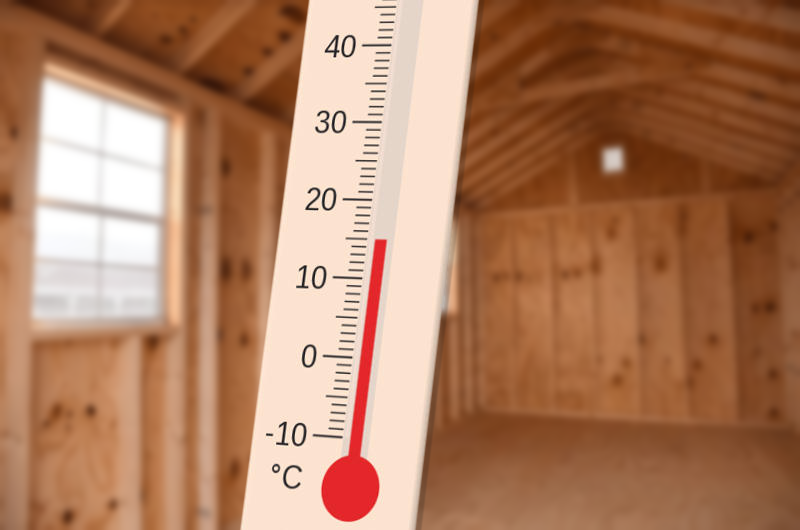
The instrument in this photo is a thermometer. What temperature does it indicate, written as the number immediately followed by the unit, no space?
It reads 15°C
